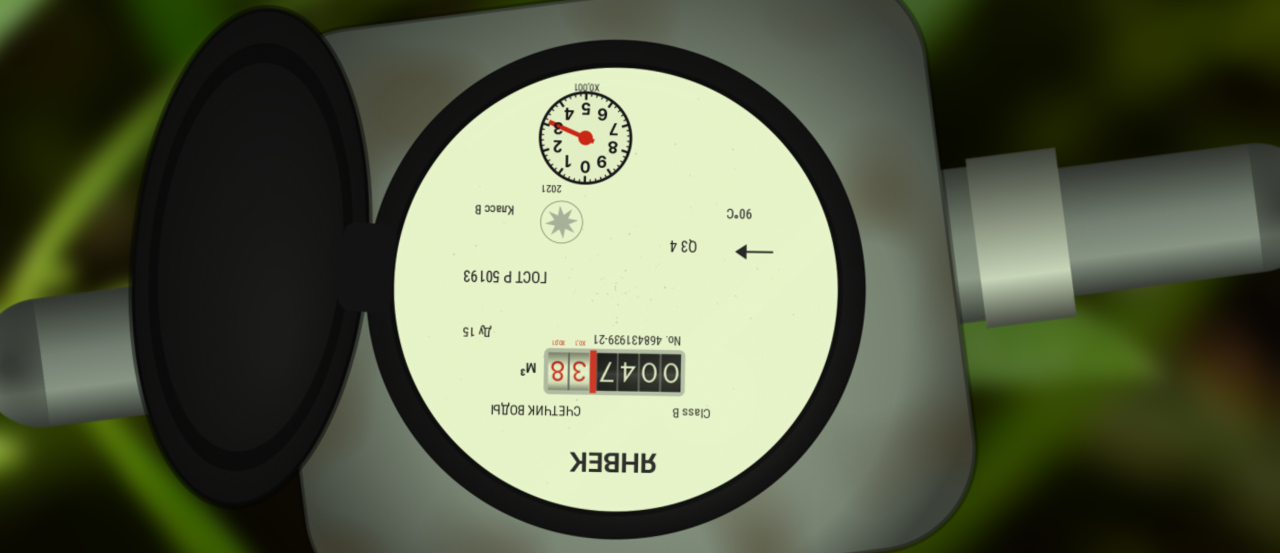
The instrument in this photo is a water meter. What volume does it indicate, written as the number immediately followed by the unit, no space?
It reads 47.383m³
